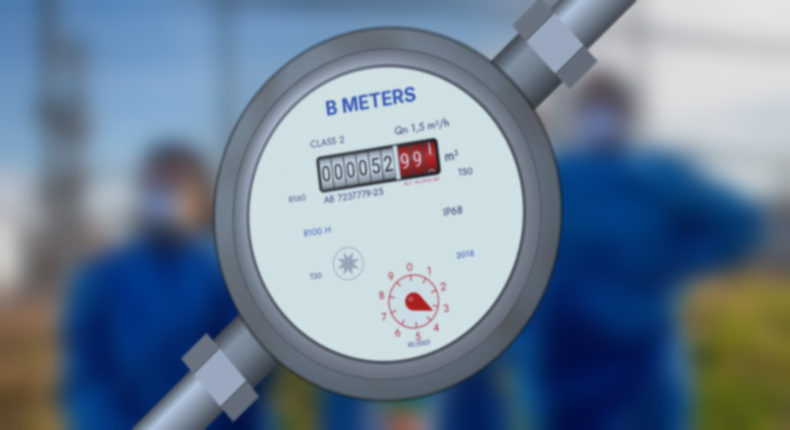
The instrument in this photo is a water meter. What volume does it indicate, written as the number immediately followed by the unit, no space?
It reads 52.9913m³
